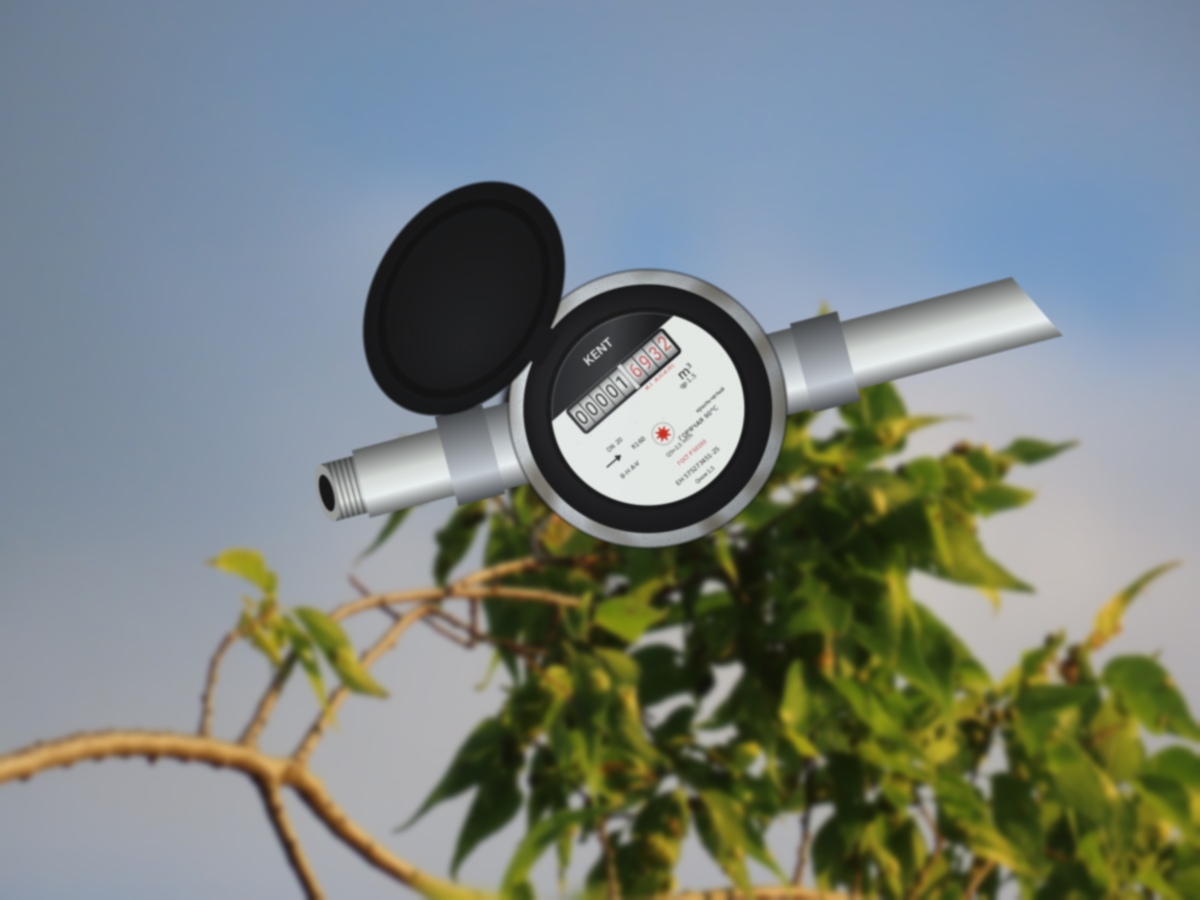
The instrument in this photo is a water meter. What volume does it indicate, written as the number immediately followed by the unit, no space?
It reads 1.6932m³
